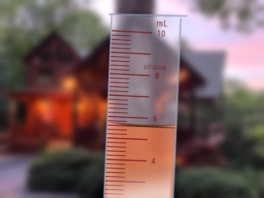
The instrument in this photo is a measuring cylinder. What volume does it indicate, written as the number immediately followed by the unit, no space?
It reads 5.6mL
